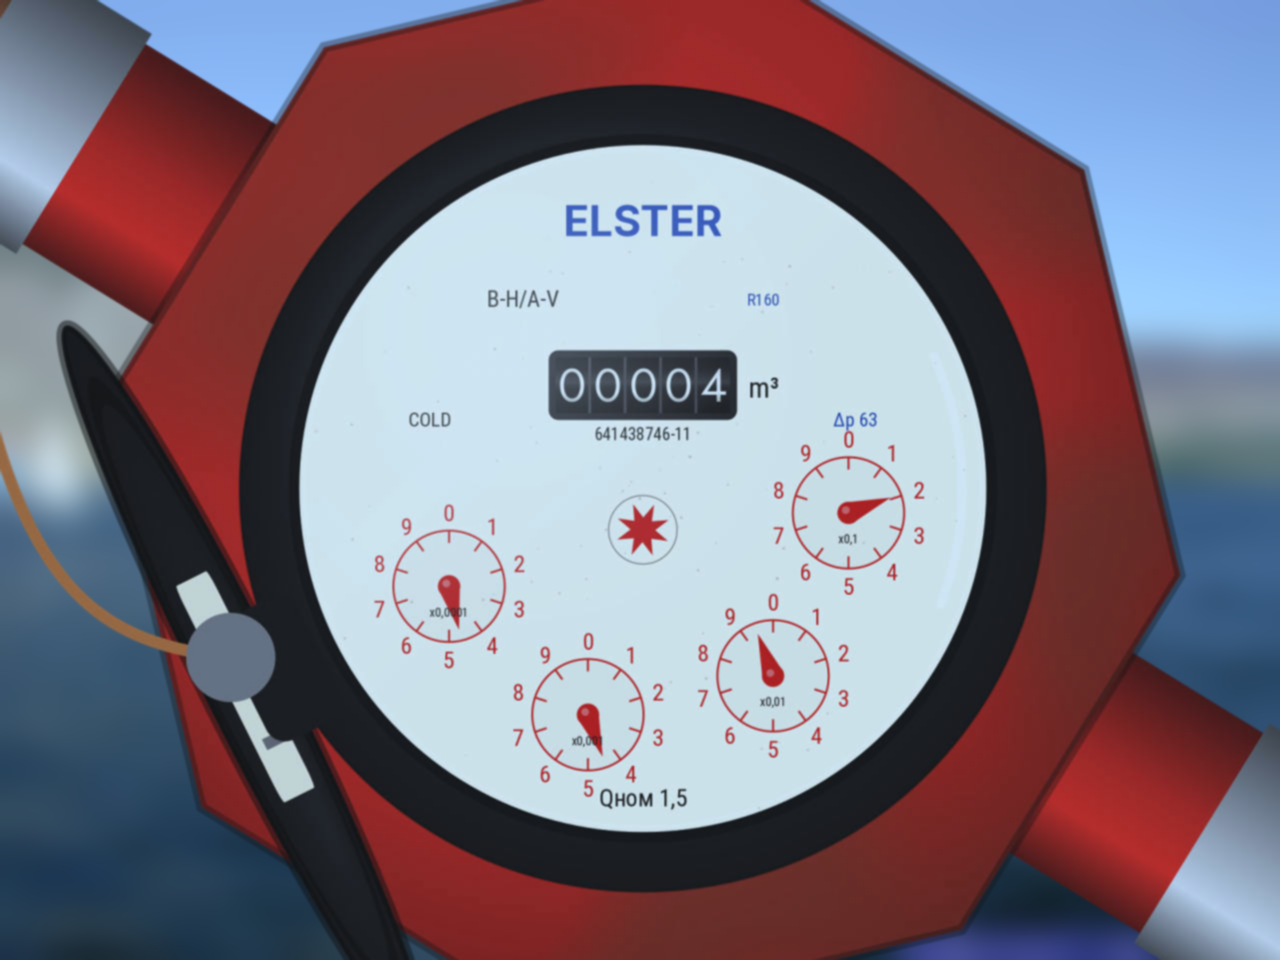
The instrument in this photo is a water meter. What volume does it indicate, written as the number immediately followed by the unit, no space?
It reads 4.1944m³
